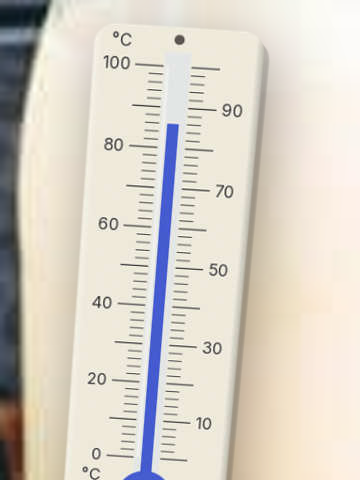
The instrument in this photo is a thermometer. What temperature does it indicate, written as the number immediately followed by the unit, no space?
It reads 86°C
